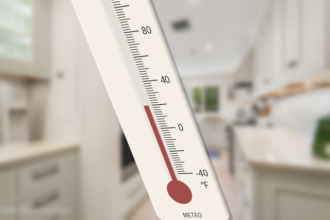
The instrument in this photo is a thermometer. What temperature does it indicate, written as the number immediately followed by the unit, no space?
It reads 20°F
